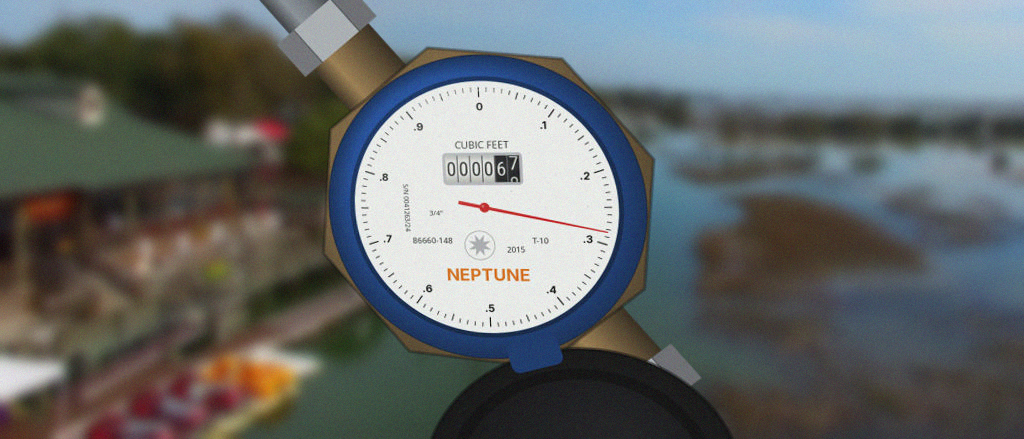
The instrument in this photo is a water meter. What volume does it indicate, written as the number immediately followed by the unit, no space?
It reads 67.28ft³
